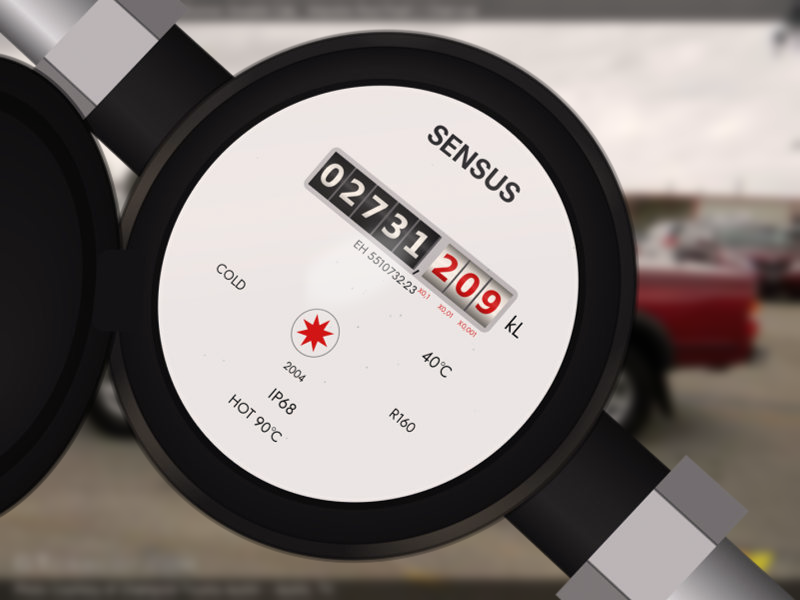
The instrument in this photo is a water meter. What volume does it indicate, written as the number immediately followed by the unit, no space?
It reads 2731.209kL
